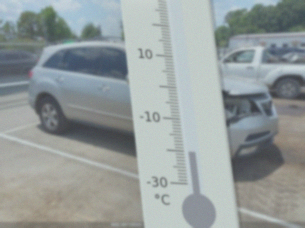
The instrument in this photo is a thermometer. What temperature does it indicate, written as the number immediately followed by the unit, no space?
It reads -20°C
